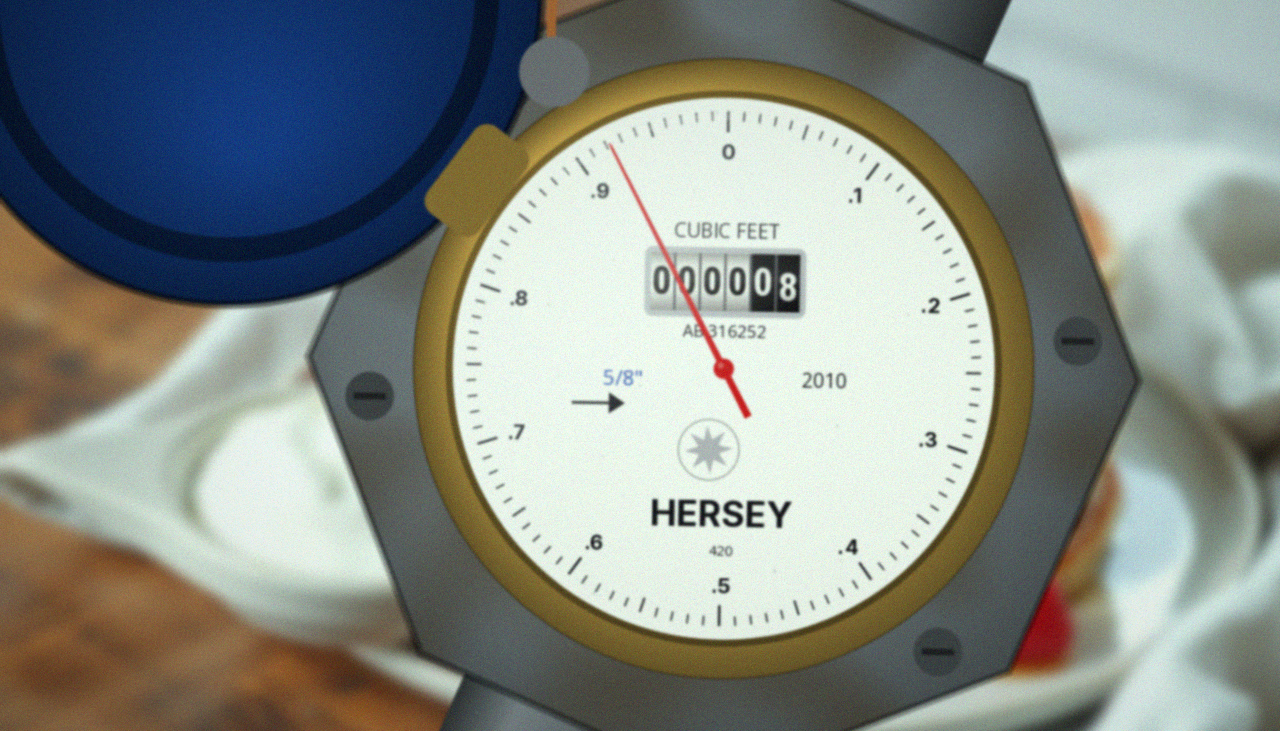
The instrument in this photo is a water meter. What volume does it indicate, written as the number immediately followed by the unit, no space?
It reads 7.92ft³
